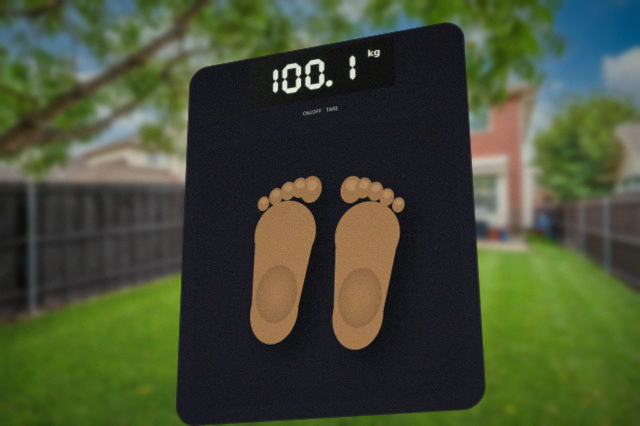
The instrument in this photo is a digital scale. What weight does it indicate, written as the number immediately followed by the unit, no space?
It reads 100.1kg
